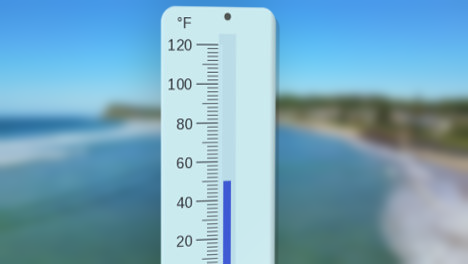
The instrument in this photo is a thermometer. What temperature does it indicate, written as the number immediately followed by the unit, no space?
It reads 50°F
